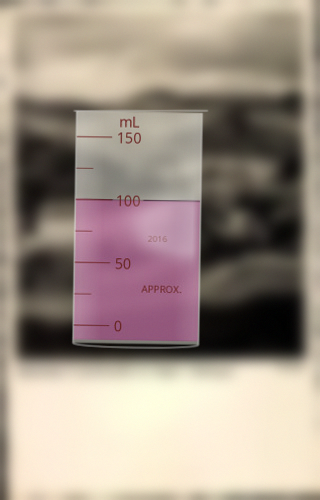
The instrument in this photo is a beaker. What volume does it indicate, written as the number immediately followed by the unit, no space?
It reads 100mL
